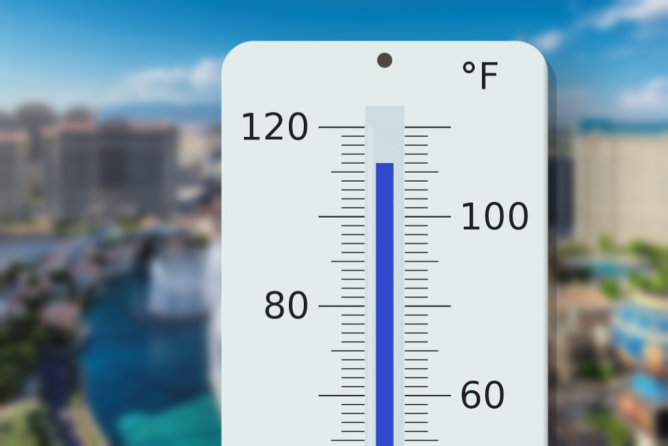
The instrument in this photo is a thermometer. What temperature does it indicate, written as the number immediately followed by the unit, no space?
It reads 112°F
